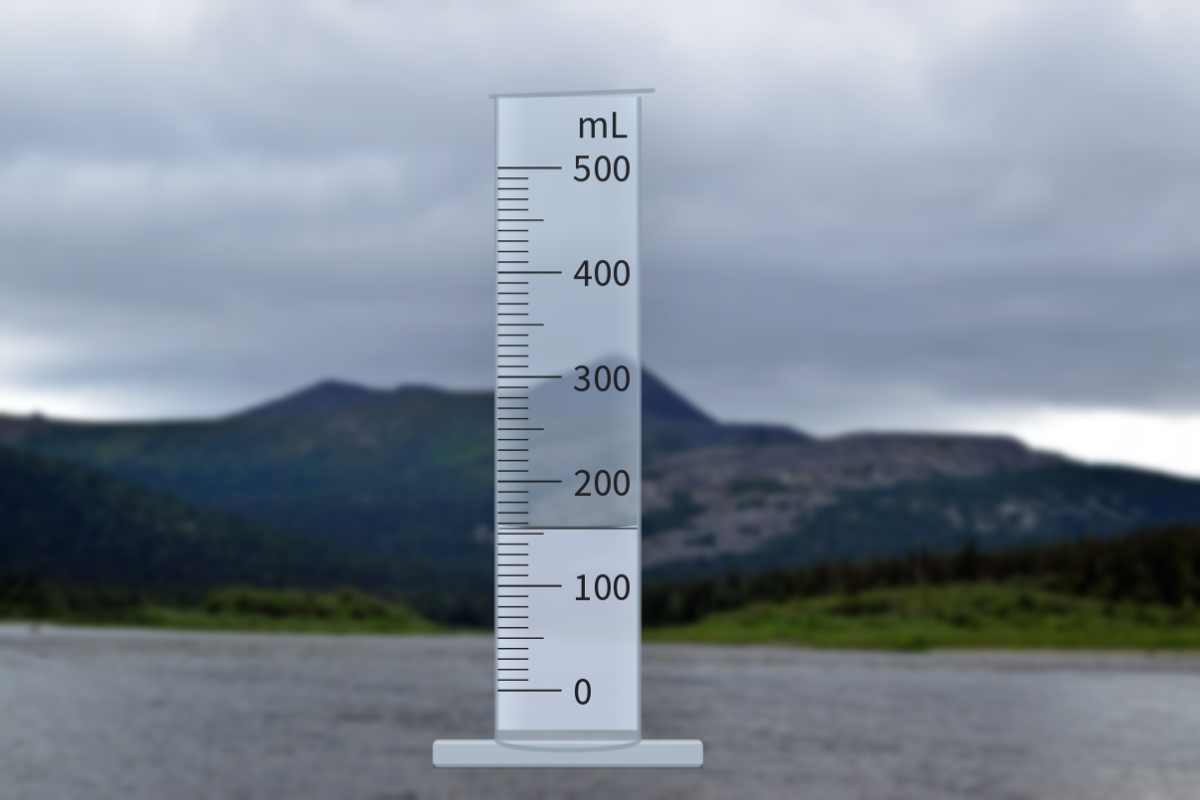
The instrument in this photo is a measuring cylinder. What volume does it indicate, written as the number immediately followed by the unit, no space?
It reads 155mL
